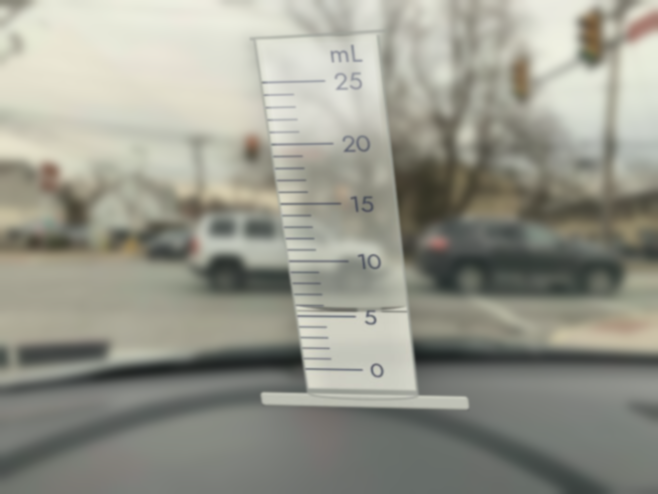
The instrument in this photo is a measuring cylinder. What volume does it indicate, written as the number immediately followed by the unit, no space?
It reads 5.5mL
